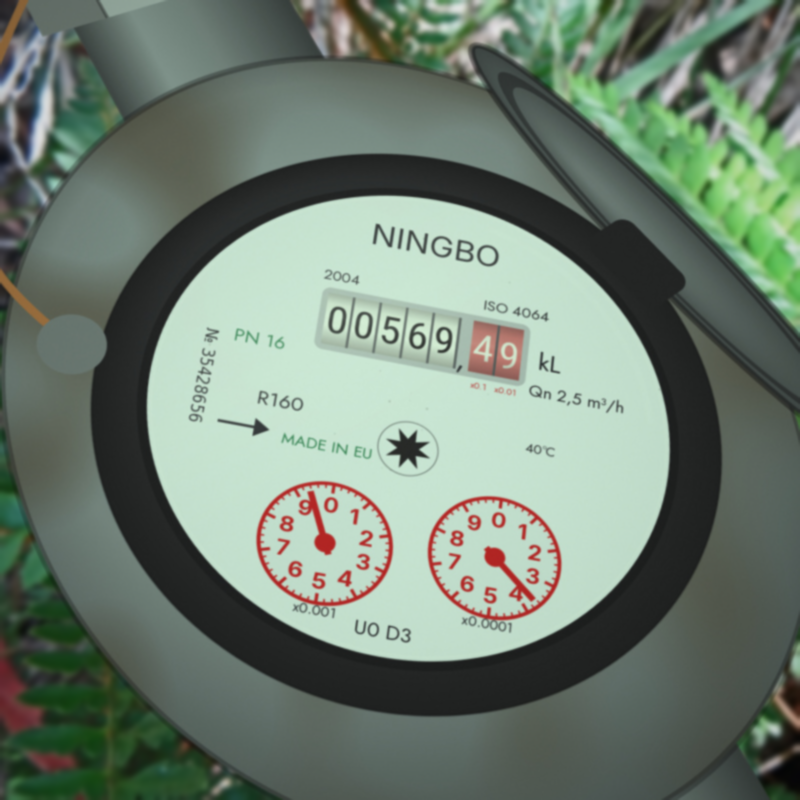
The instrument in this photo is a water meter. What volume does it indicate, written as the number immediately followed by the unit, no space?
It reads 569.4893kL
